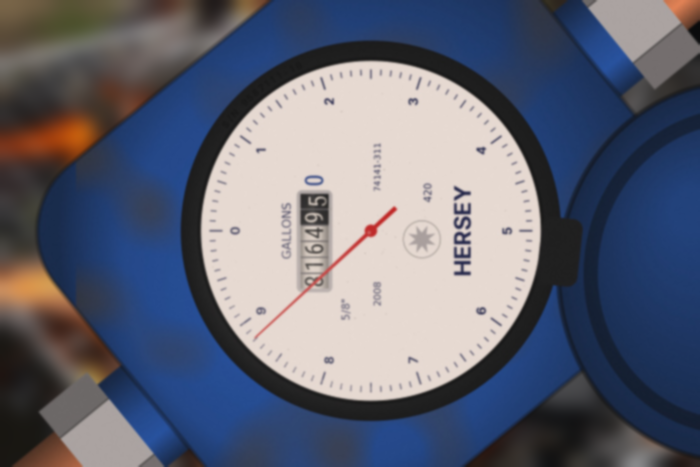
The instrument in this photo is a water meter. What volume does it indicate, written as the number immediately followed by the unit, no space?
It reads 8164948.8gal
